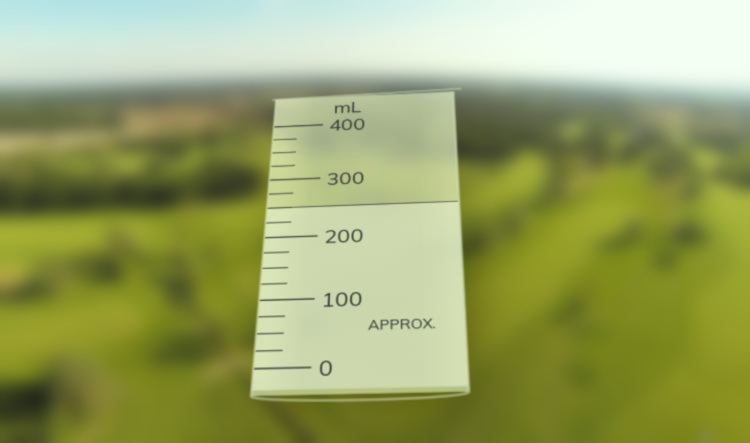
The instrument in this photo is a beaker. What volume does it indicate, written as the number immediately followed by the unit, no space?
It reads 250mL
